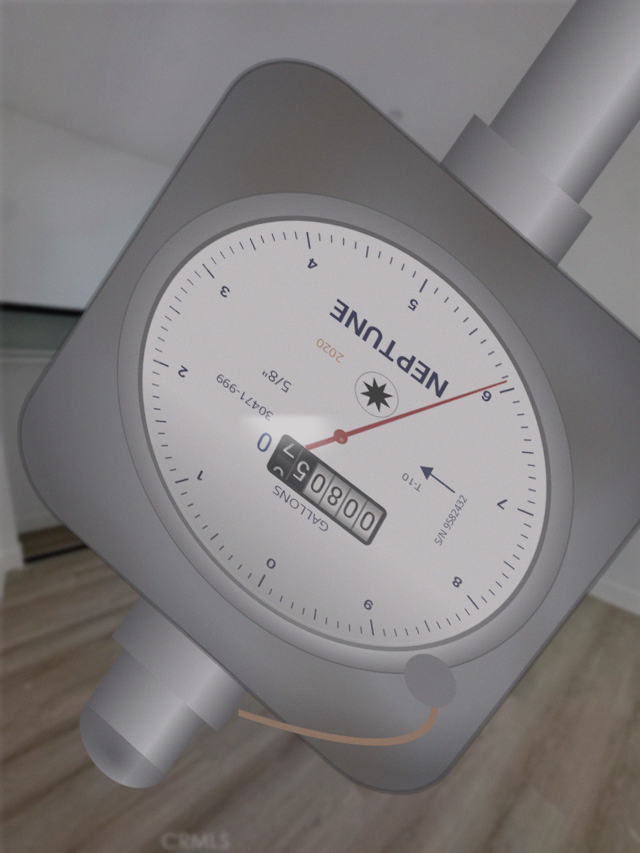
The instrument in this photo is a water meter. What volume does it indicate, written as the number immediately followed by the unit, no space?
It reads 80565.9gal
